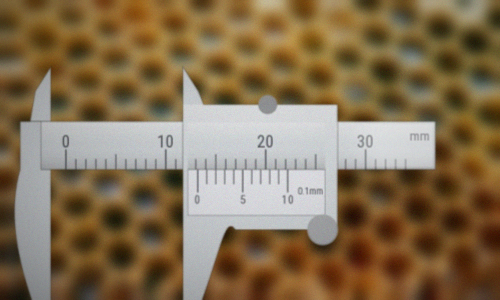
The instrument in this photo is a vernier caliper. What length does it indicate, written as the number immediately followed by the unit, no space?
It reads 13.2mm
